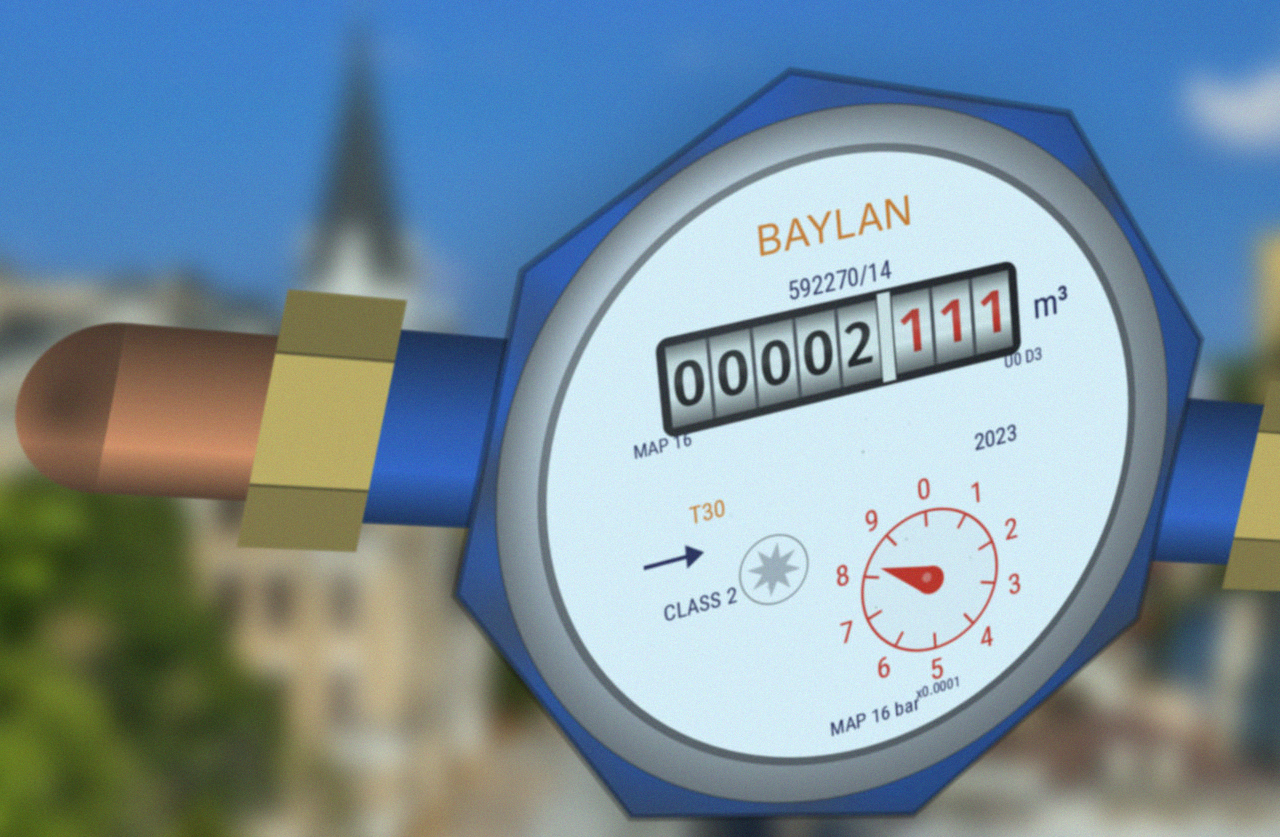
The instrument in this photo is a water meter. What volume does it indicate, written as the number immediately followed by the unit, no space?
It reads 2.1118m³
